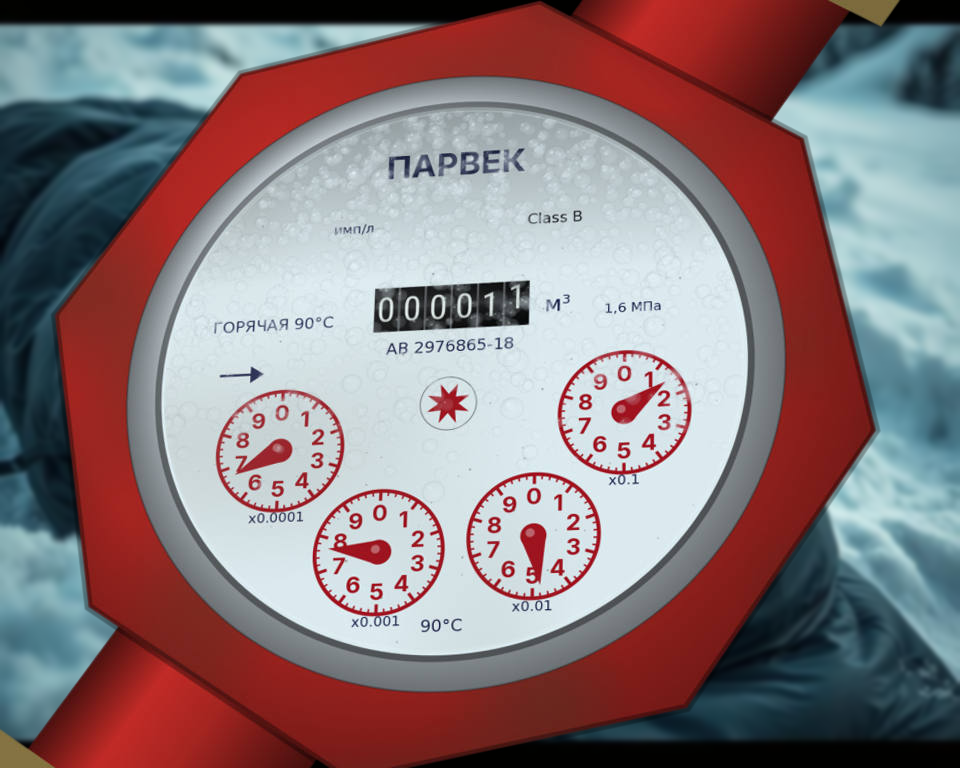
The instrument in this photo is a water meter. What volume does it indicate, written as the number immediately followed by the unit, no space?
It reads 11.1476m³
